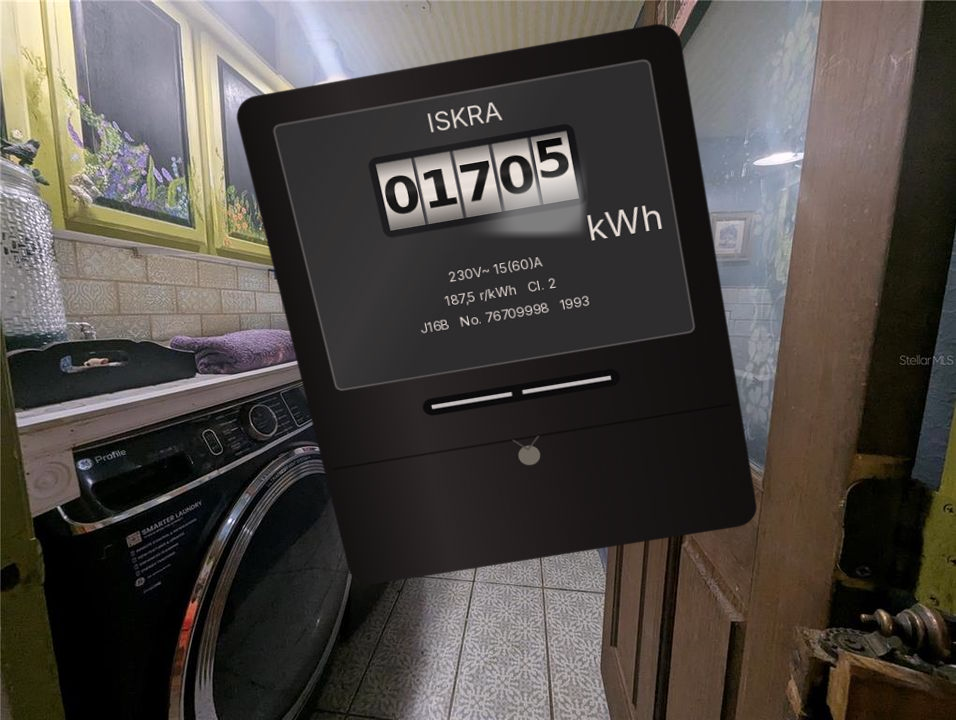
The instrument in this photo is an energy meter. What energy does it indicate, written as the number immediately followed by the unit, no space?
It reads 1705kWh
